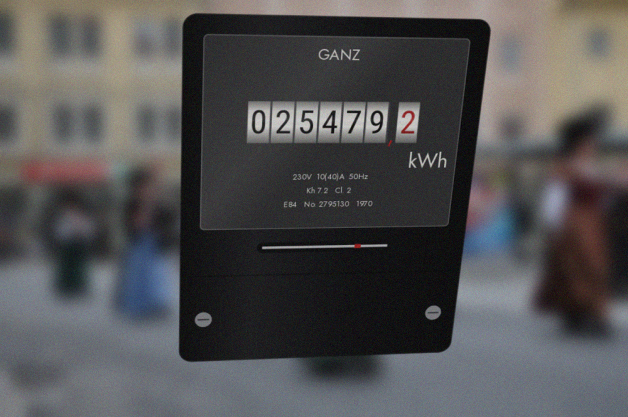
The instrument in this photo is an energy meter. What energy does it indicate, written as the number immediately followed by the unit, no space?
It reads 25479.2kWh
